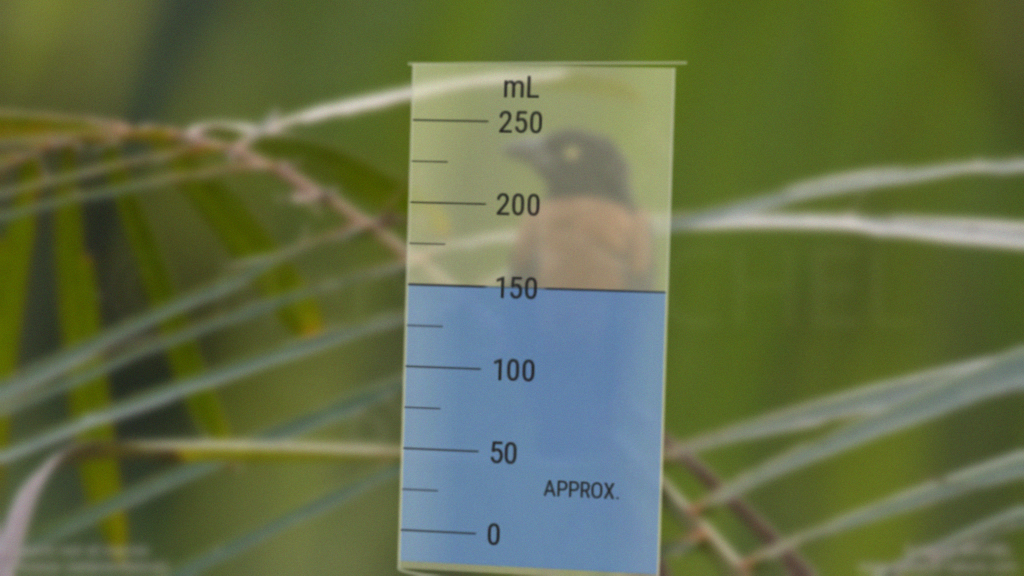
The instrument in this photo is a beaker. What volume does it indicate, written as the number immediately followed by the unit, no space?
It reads 150mL
